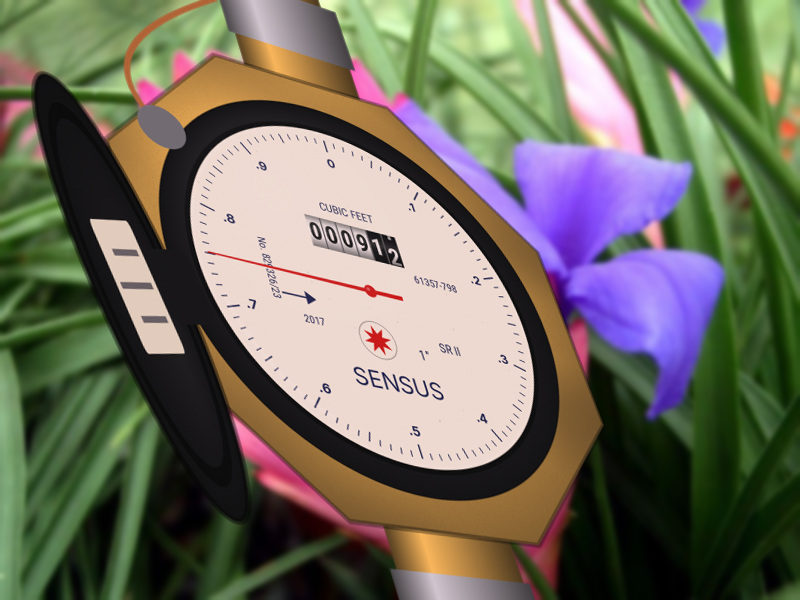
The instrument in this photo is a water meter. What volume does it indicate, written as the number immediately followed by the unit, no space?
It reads 911.75ft³
